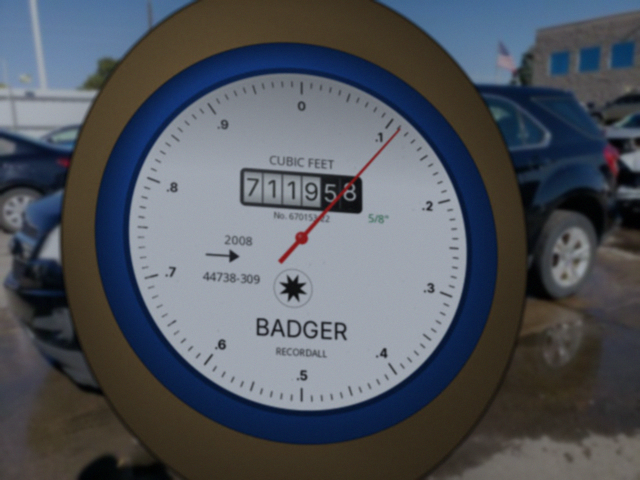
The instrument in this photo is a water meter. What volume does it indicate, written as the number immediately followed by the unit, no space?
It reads 711958.11ft³
